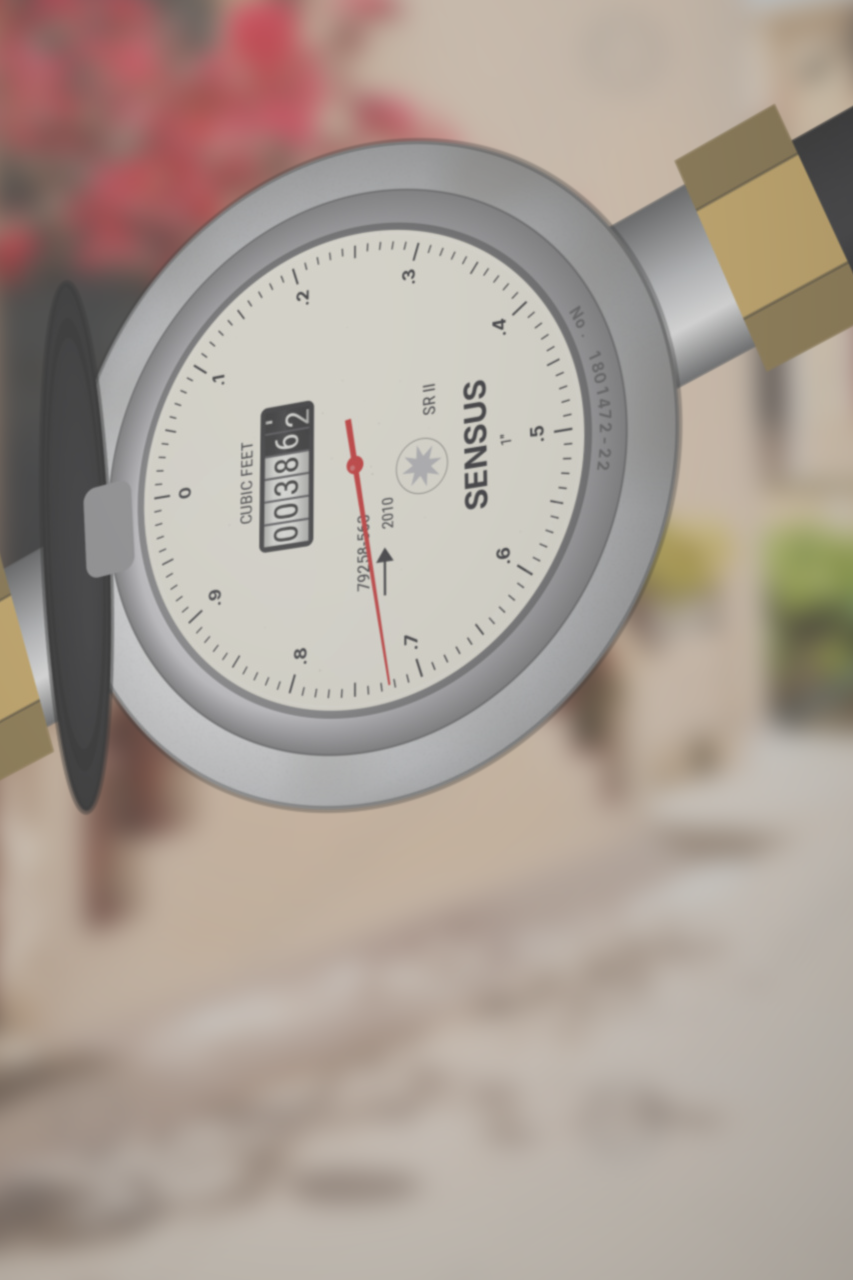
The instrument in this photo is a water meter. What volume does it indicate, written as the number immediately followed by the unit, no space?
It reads 3861.72ft³
